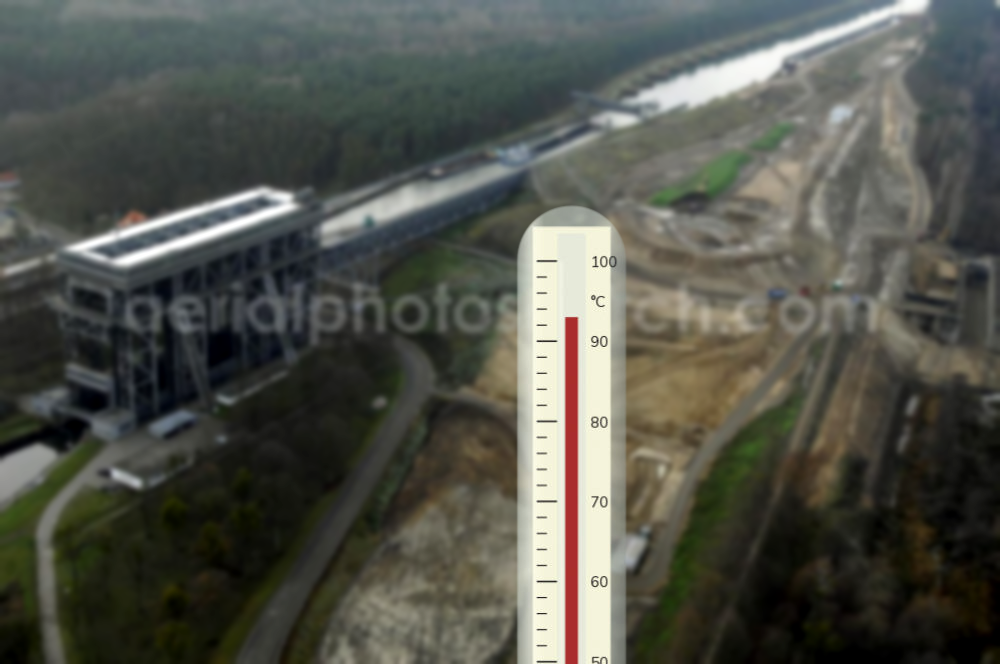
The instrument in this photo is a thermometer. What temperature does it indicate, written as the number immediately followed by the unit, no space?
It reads 93°C
